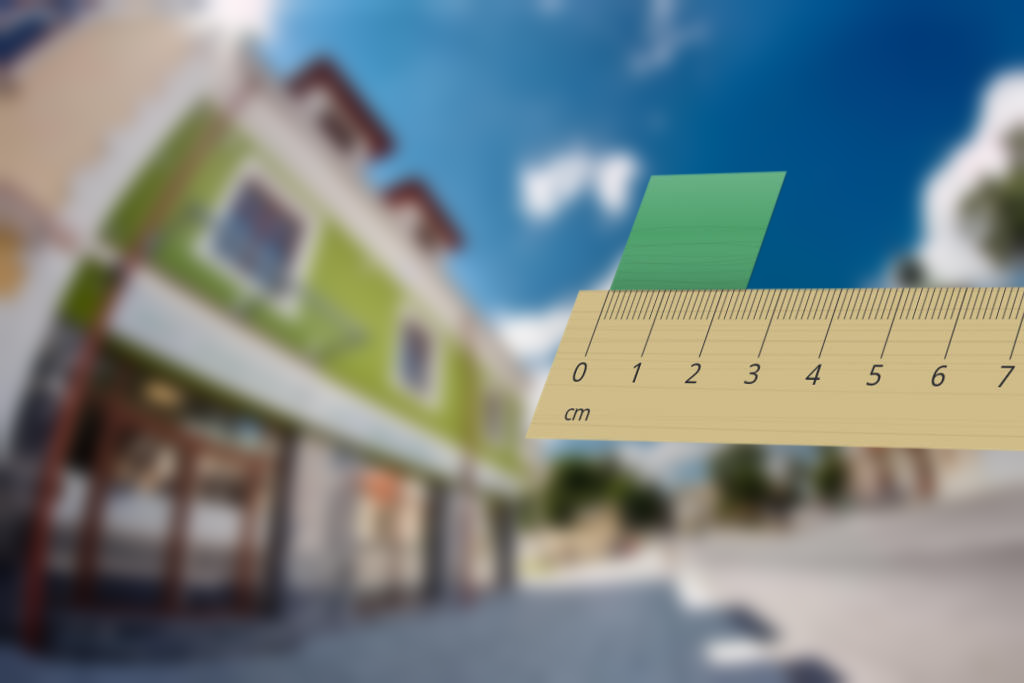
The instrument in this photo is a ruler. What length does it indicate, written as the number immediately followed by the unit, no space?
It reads 2.4cm
